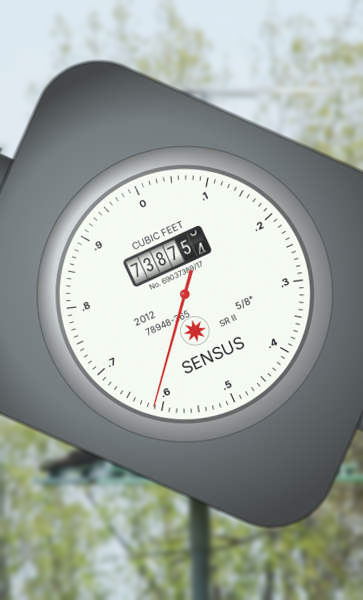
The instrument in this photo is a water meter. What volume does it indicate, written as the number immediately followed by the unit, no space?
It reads 738753.61ft³
